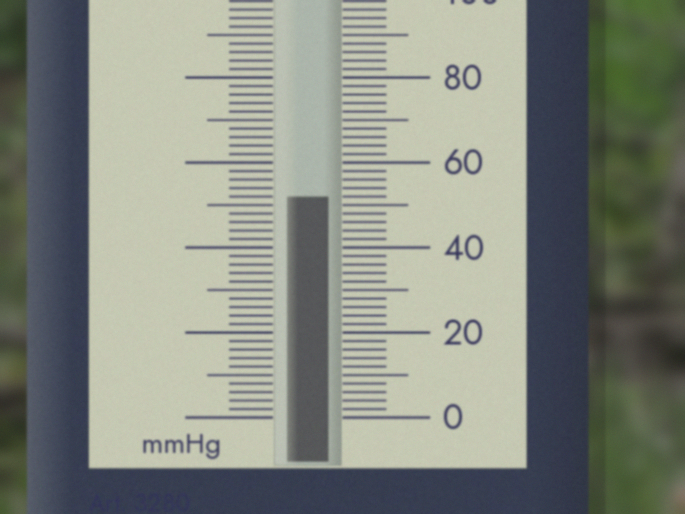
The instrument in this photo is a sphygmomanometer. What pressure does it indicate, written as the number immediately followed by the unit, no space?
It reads 52mmHg
